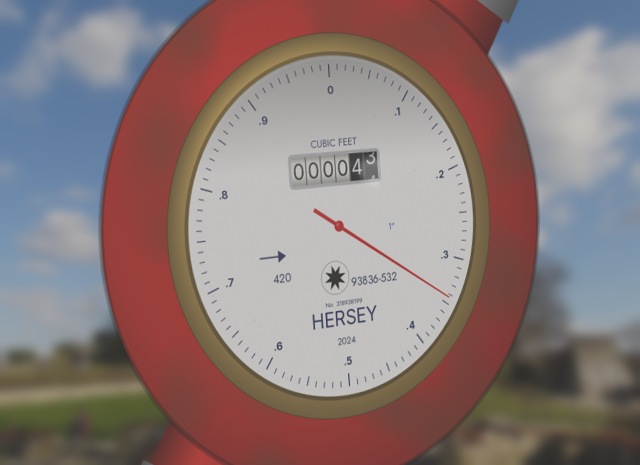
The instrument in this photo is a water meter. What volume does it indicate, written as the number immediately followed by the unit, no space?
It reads 43.34ft³
